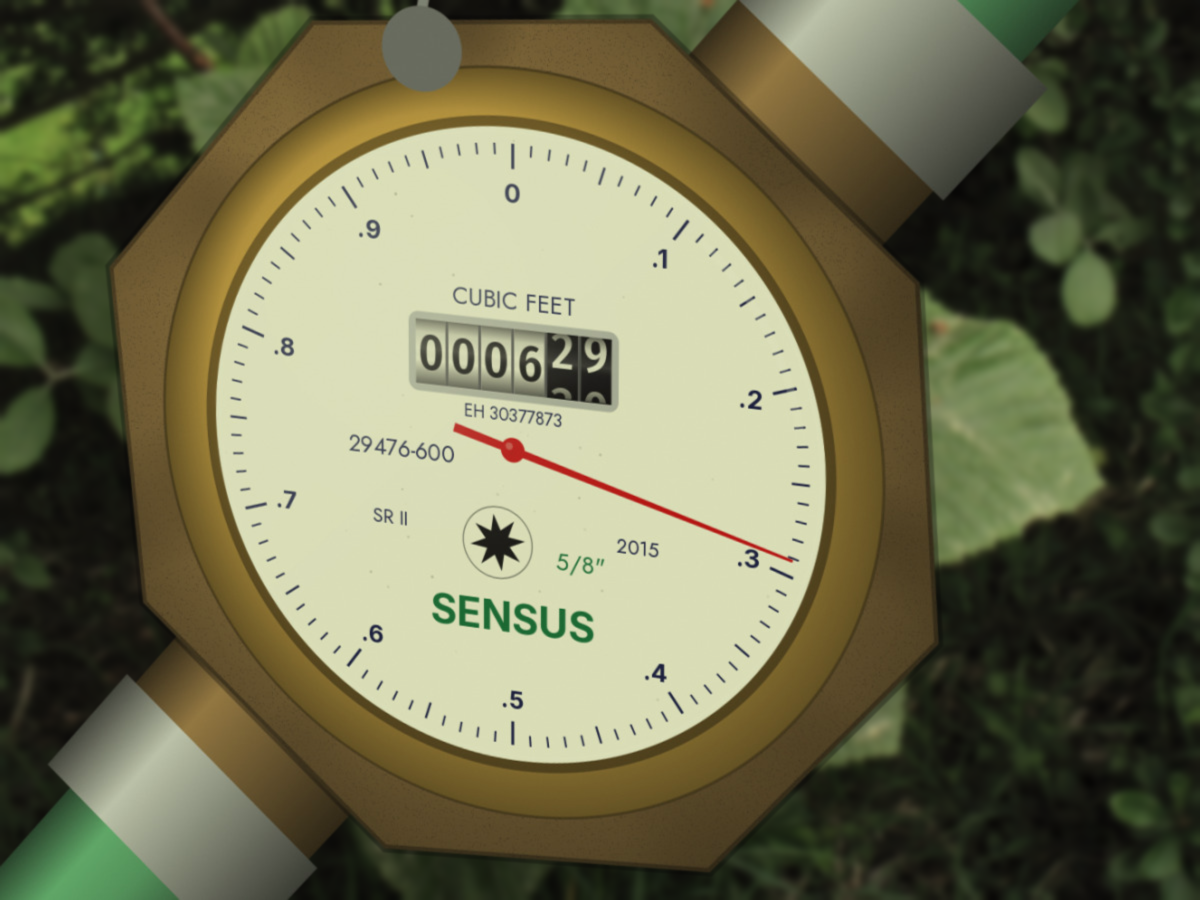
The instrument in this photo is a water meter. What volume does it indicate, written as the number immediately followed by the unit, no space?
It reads 629.29ft³
